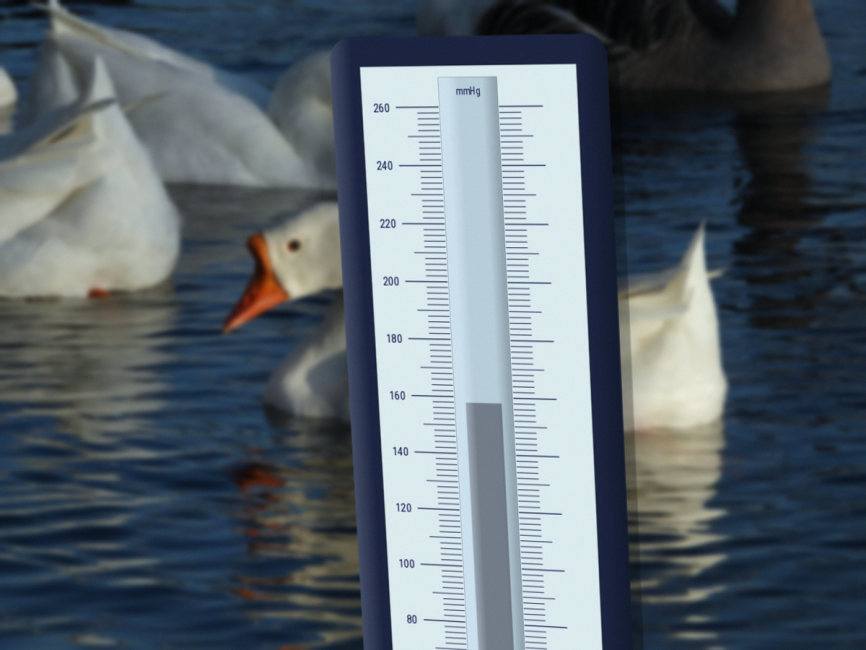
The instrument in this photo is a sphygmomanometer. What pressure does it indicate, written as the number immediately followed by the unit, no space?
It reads 158mmHg
